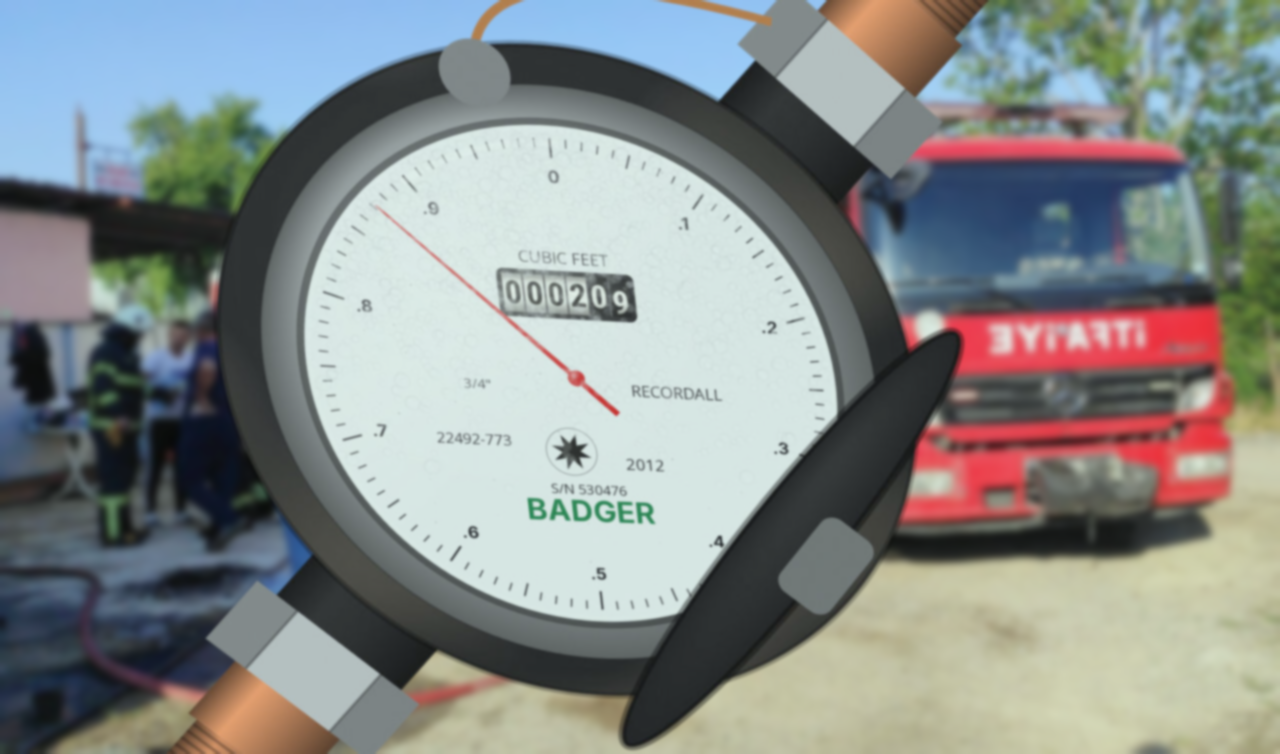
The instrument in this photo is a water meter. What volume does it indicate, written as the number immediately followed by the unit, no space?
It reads 208.87ft³
